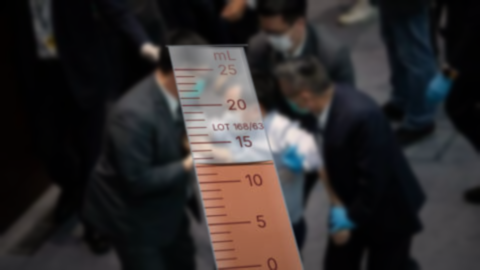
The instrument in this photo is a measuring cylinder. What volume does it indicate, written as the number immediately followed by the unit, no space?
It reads 12mL
